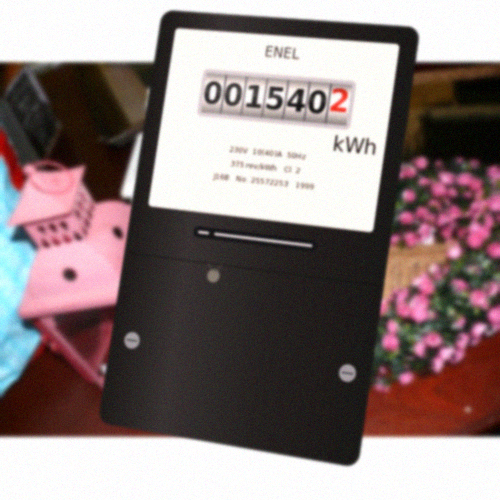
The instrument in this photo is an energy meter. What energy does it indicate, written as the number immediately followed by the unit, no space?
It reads 1540.2kWh
